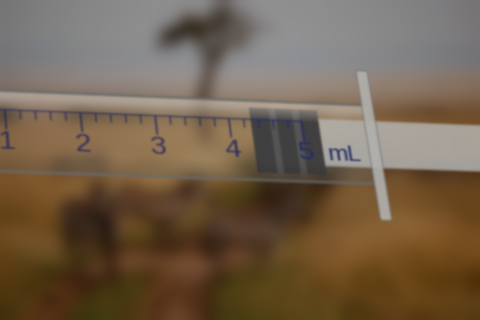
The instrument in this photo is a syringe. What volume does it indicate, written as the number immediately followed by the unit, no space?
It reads 4.3mL
